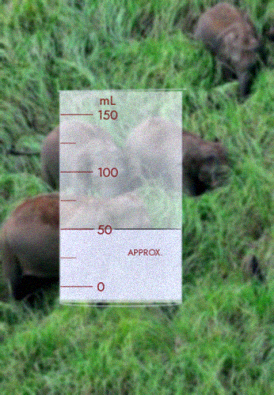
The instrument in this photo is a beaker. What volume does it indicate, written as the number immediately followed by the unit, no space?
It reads 50mL
